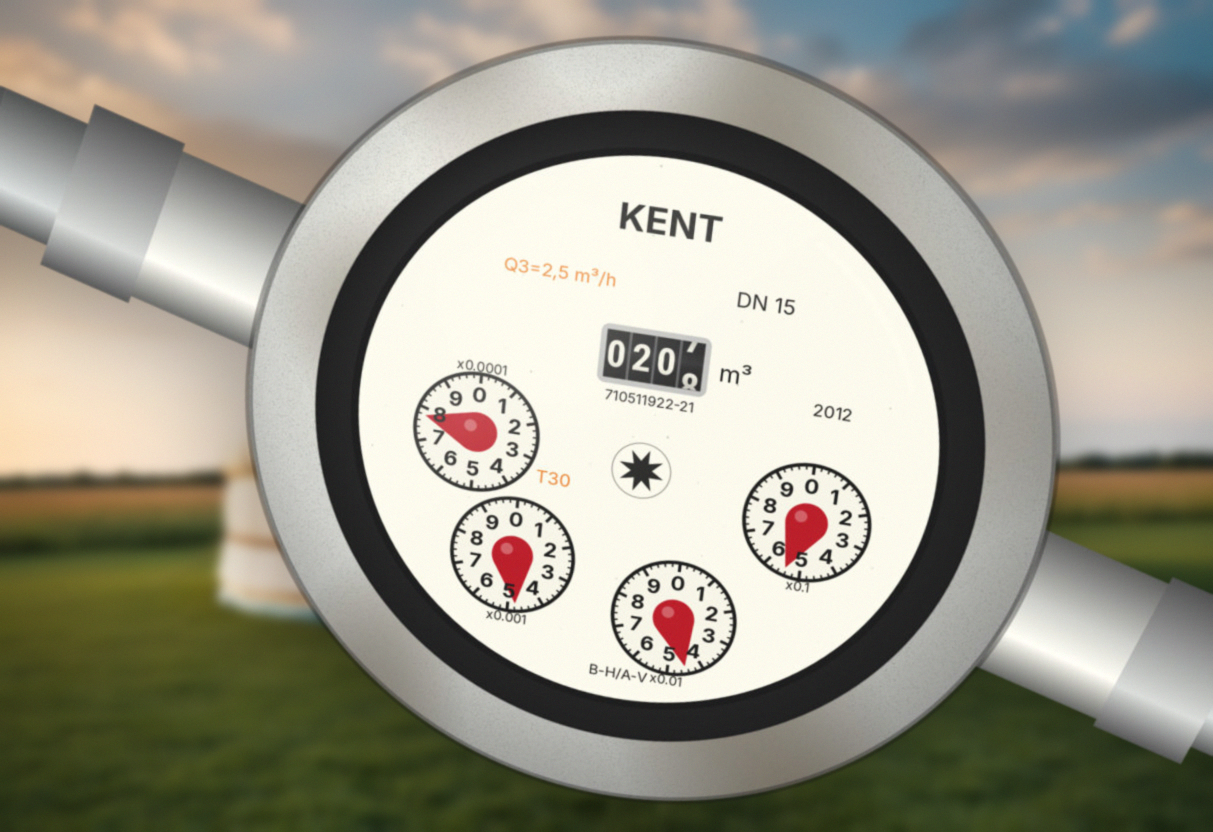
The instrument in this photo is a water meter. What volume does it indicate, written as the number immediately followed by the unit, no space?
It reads 207.5447m³
